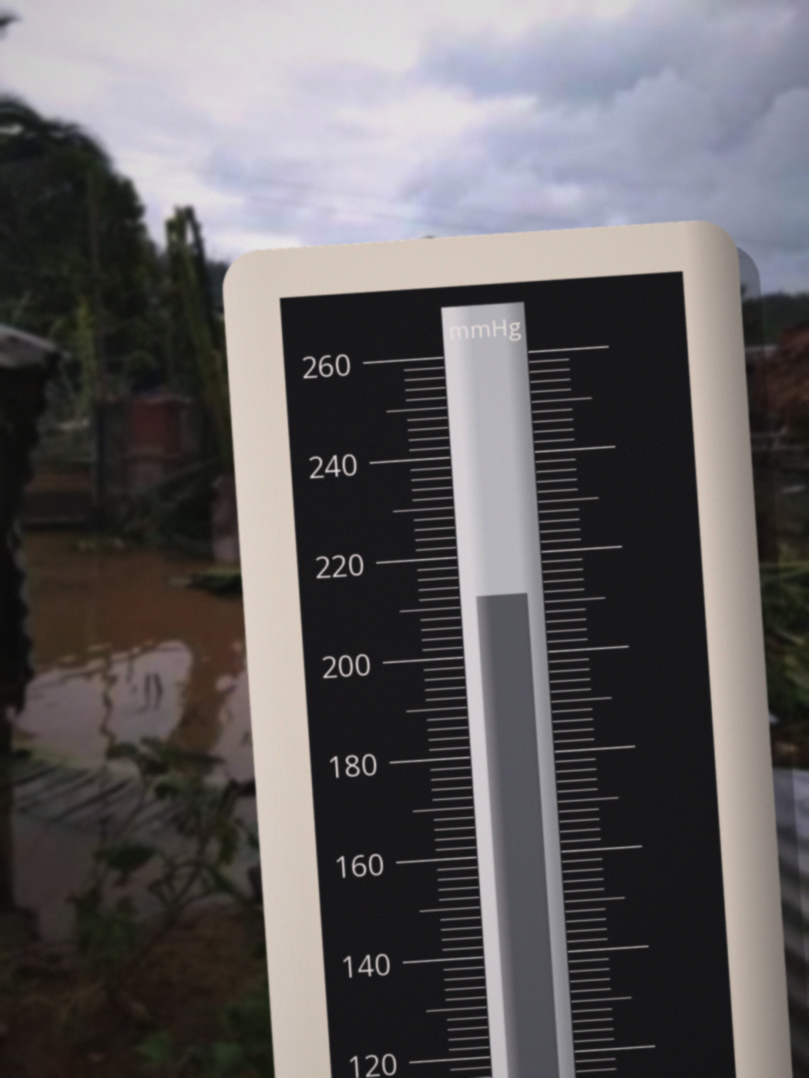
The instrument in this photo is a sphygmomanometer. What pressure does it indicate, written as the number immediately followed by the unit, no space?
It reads 212mmHg
